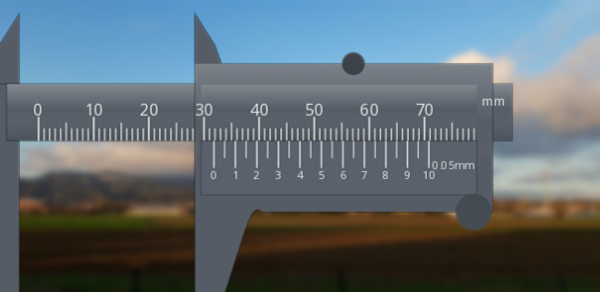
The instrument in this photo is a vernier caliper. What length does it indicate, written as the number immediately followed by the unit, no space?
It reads 31.8mm
